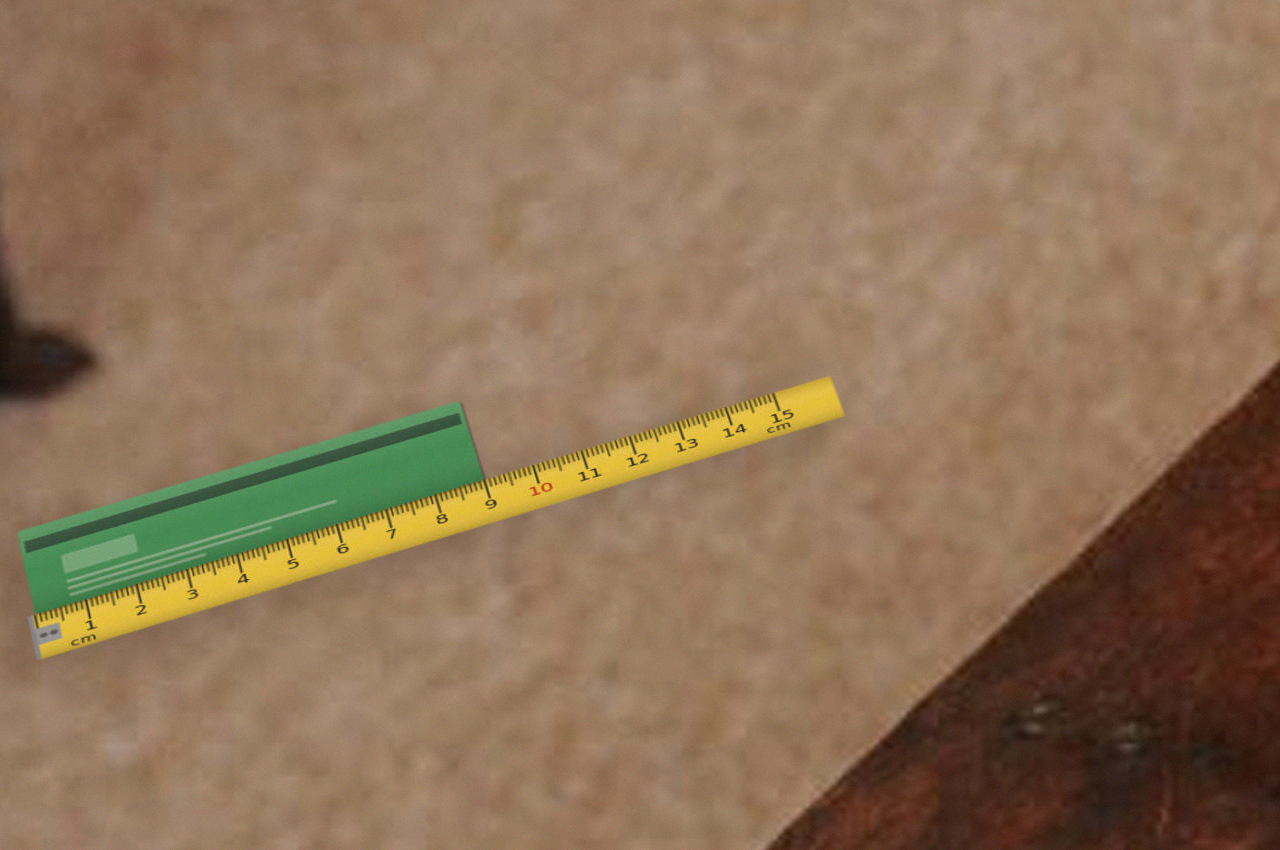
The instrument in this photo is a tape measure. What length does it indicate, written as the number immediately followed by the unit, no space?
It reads 9cm
